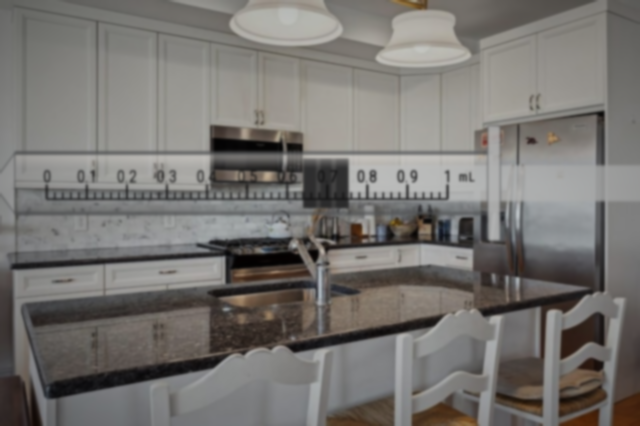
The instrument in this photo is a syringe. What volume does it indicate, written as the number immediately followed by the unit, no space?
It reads 0.64mL
